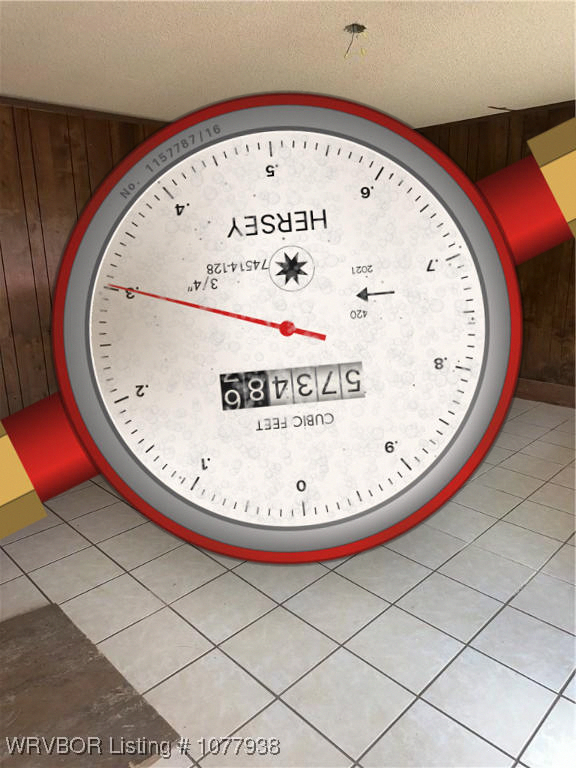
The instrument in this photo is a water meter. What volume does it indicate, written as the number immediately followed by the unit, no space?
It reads 573486.30ft³
